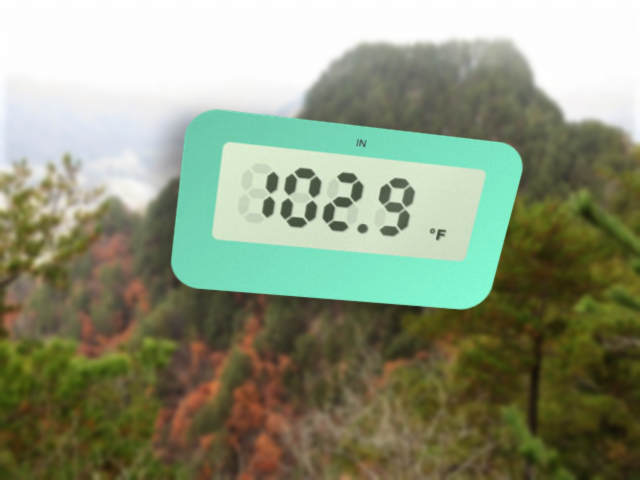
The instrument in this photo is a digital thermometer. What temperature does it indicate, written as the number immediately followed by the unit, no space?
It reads 102.9°F
